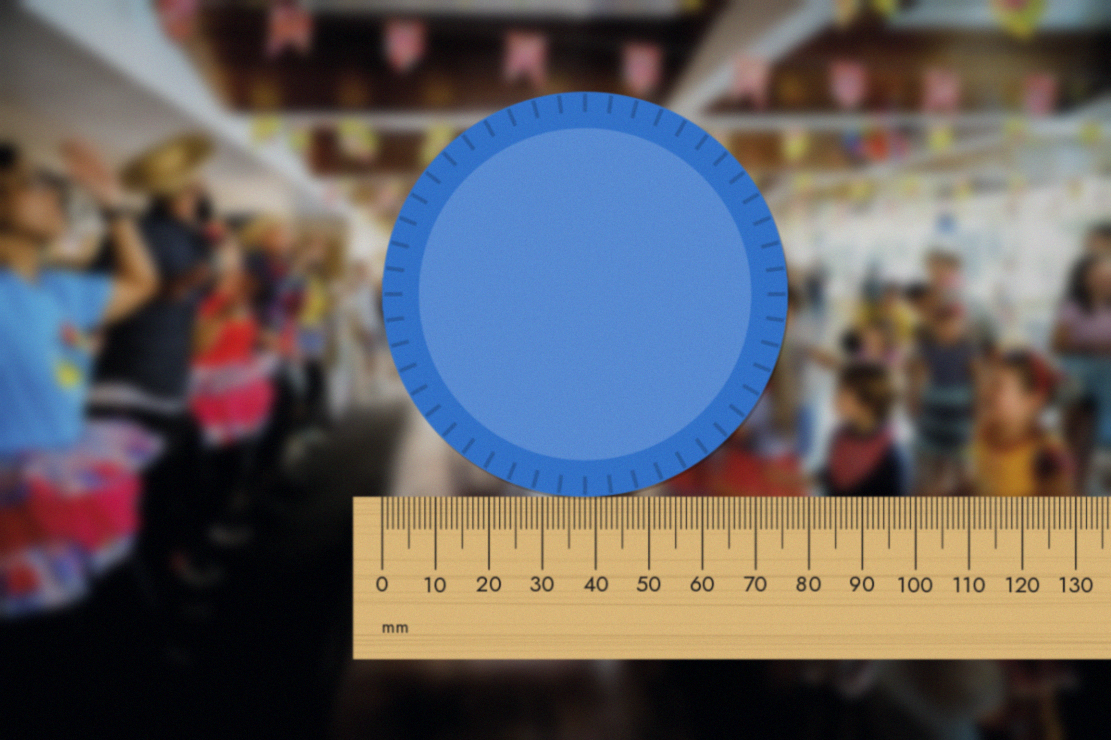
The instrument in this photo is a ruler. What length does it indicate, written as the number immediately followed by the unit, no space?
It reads 76mm
